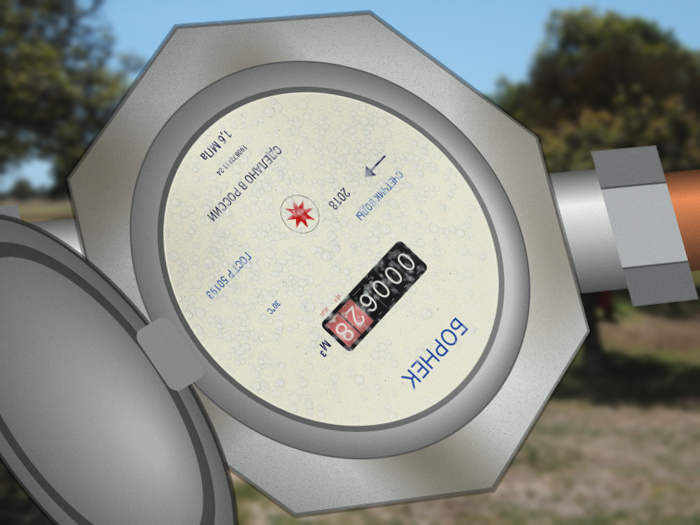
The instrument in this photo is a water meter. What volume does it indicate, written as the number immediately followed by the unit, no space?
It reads 6.28m³
